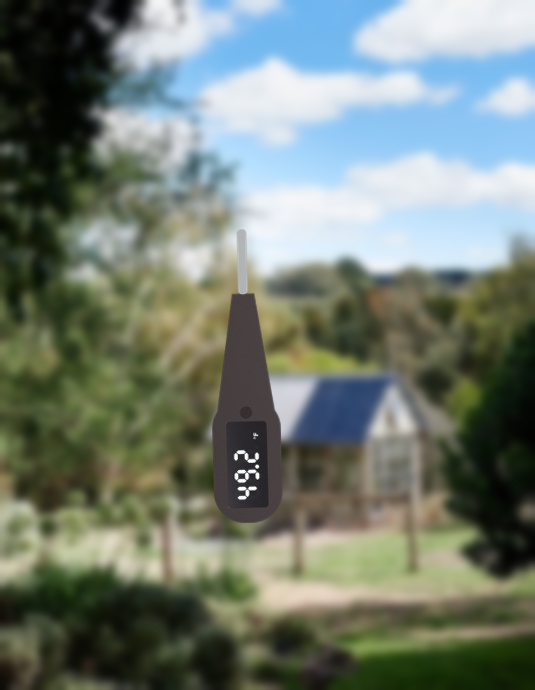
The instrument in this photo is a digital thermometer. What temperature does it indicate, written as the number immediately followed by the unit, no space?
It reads 49.2°F
